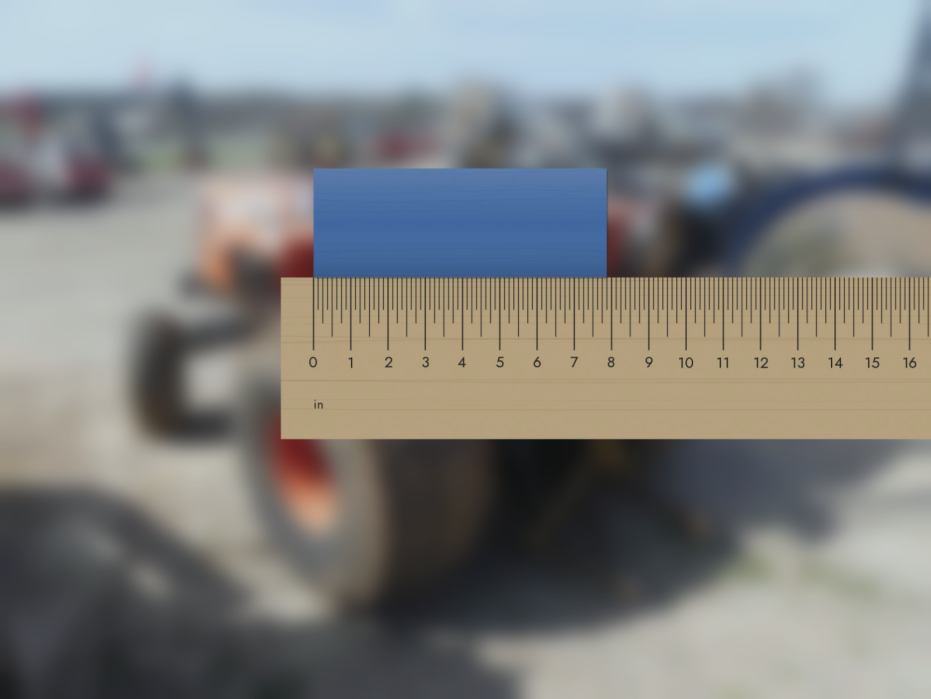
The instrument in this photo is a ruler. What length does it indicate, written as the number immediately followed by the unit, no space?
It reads 7.875in
